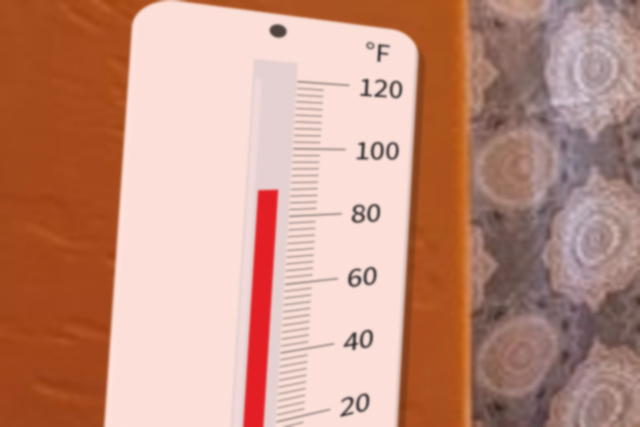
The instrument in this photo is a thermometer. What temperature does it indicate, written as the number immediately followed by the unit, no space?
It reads 88°F
